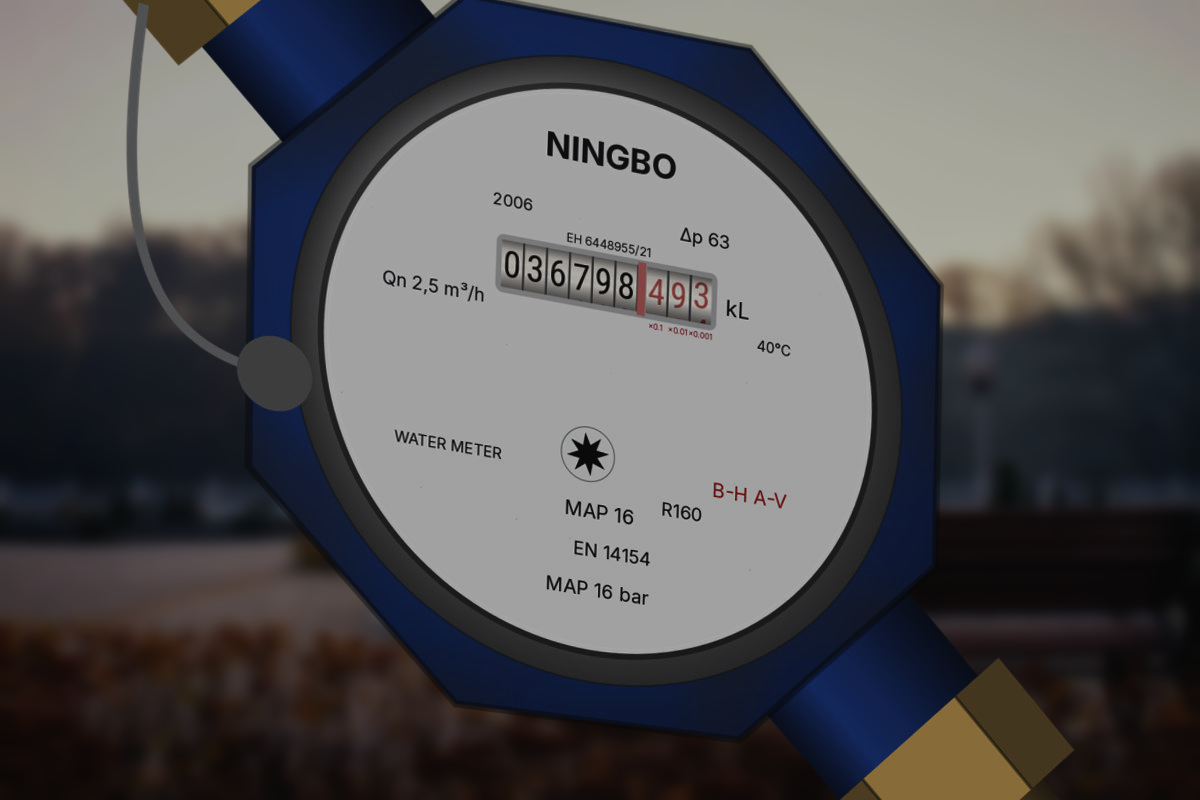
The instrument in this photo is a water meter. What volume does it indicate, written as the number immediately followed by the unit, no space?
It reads 36798.493kL
